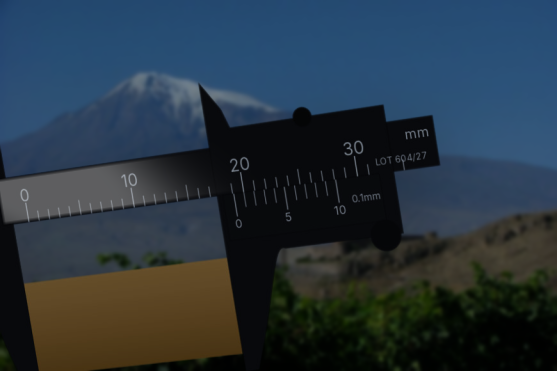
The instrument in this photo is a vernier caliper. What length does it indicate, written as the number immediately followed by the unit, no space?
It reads 19.1mm
